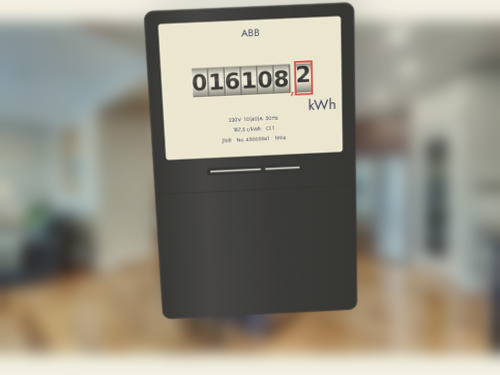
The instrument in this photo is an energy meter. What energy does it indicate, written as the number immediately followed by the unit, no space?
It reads 16108.2kWh
